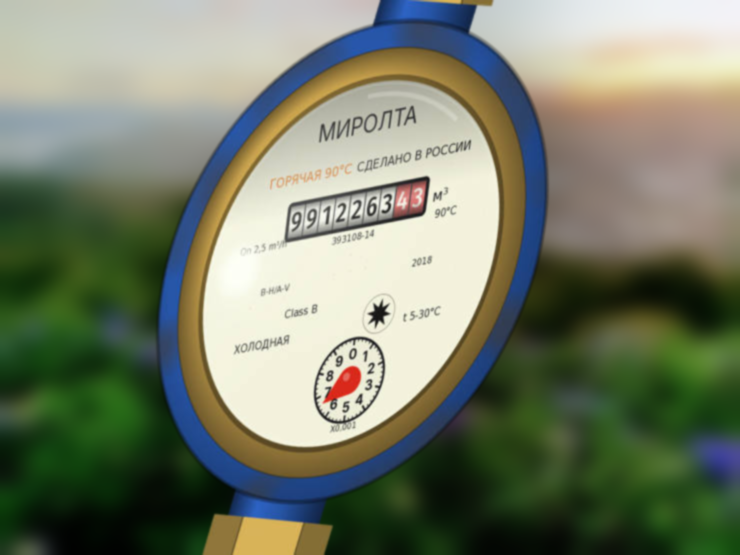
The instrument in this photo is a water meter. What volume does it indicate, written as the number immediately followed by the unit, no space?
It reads 9912263.436m³
